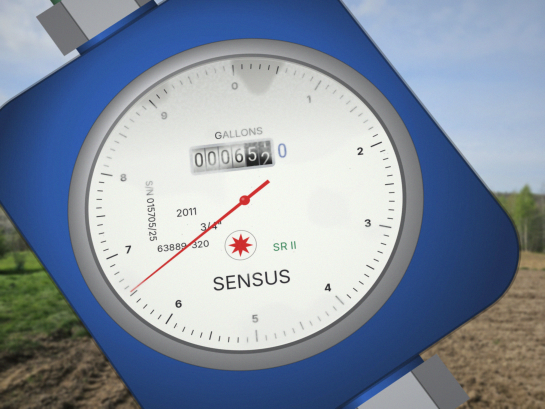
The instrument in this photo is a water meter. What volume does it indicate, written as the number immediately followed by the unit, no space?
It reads 6516.5gal
